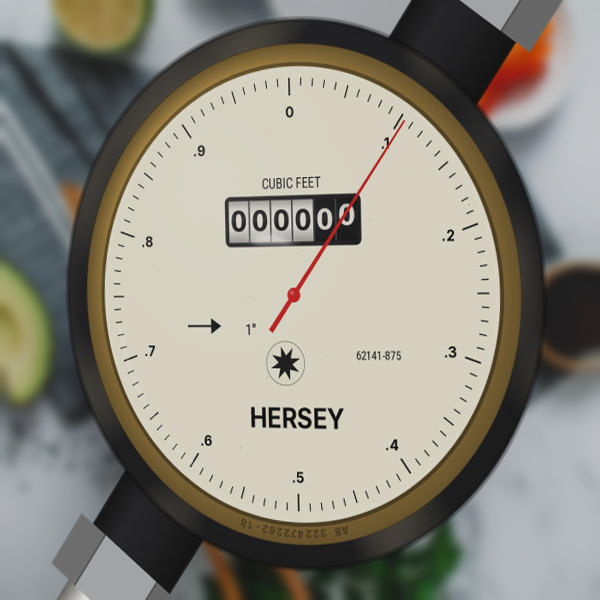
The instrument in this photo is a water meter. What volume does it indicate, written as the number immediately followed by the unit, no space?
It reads 0.10ft³
